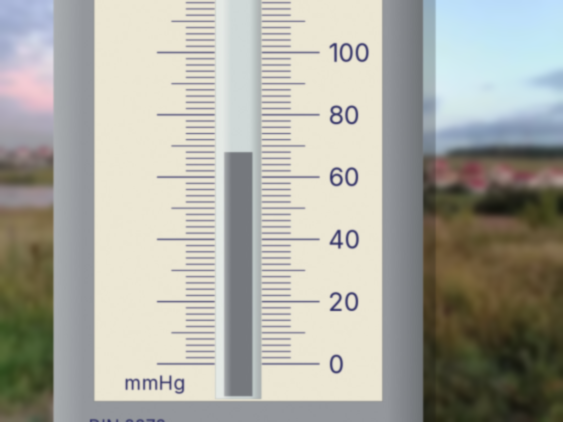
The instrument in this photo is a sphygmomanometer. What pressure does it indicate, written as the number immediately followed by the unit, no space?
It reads 68mmHg
